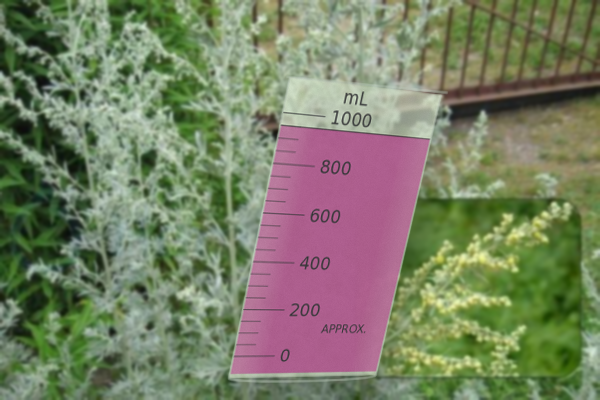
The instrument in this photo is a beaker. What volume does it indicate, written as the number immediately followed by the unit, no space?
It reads 950mL
